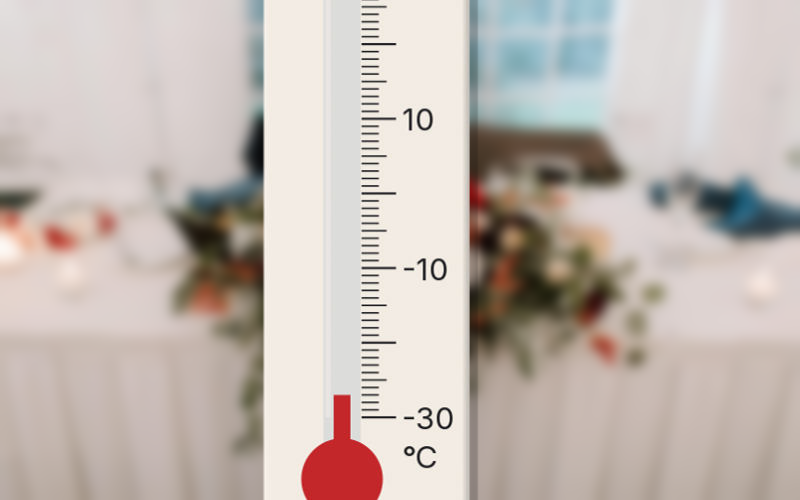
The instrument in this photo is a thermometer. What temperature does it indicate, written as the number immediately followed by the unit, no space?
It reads -27°C
